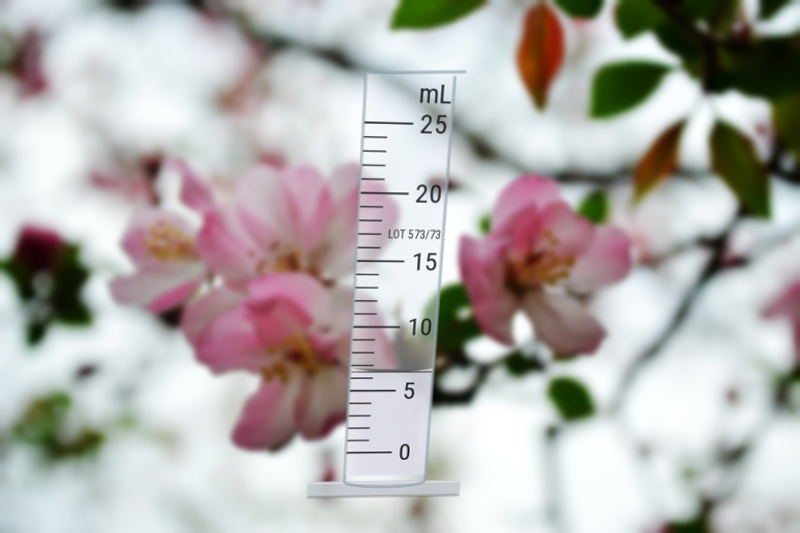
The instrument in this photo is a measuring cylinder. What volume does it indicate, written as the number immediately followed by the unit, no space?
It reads 6.5mL
